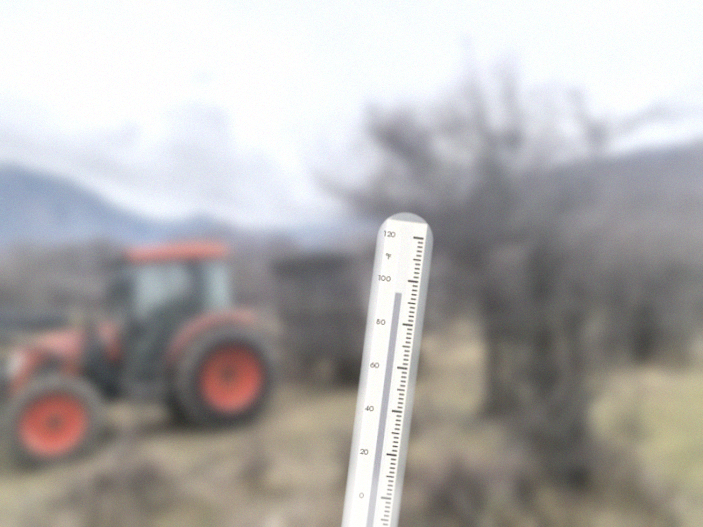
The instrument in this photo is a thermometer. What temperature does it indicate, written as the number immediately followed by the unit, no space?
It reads 94°F
